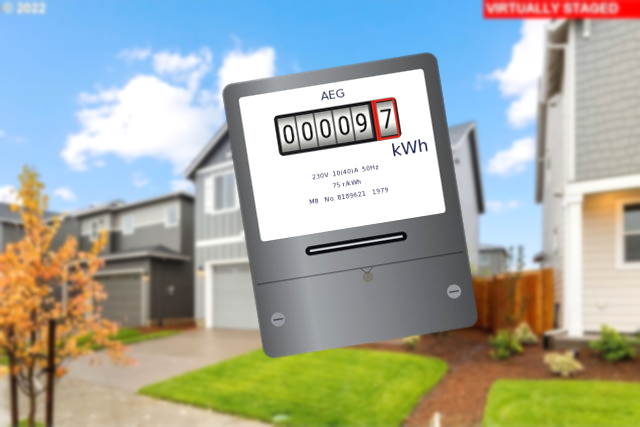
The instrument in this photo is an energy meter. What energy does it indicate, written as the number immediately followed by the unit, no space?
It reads 9.7kWh
